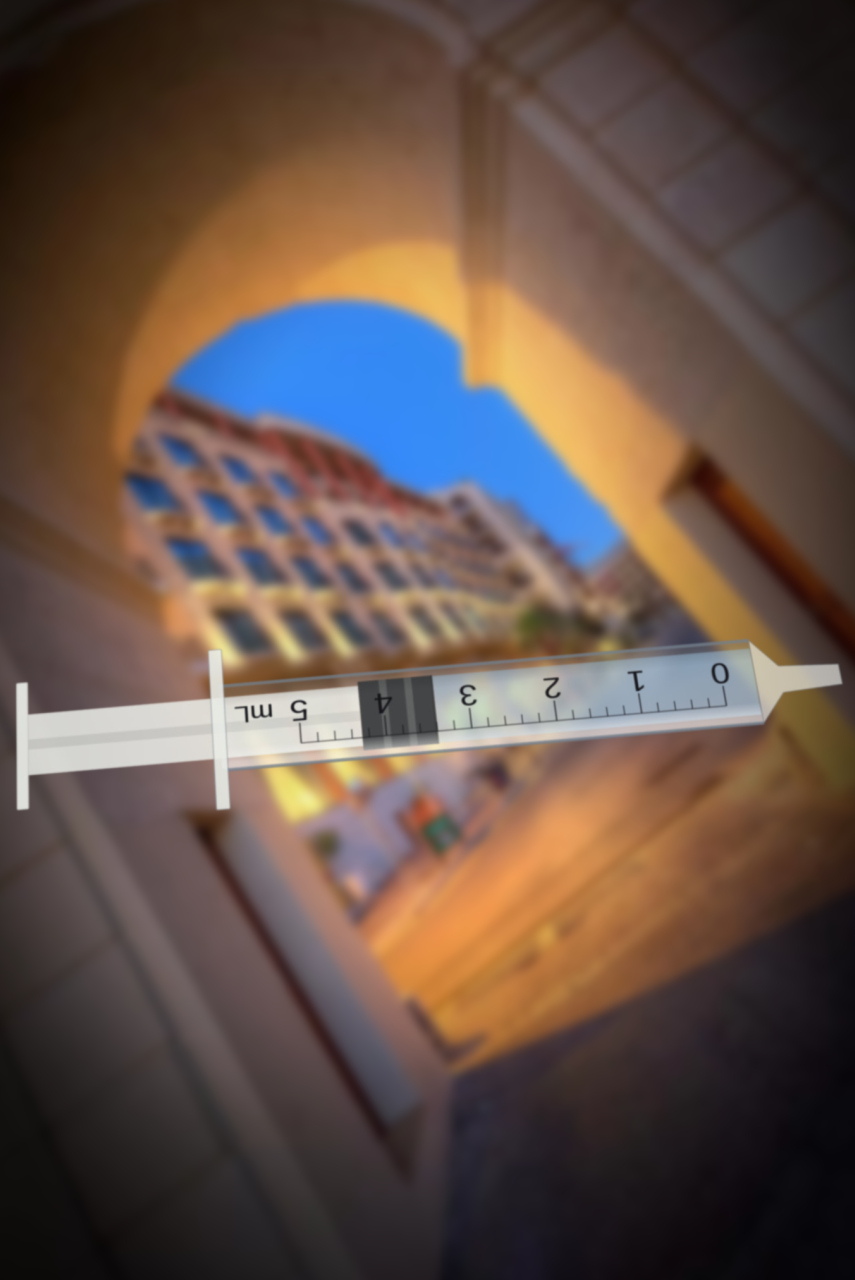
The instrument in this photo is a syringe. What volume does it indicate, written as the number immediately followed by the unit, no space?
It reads 3.4mL
